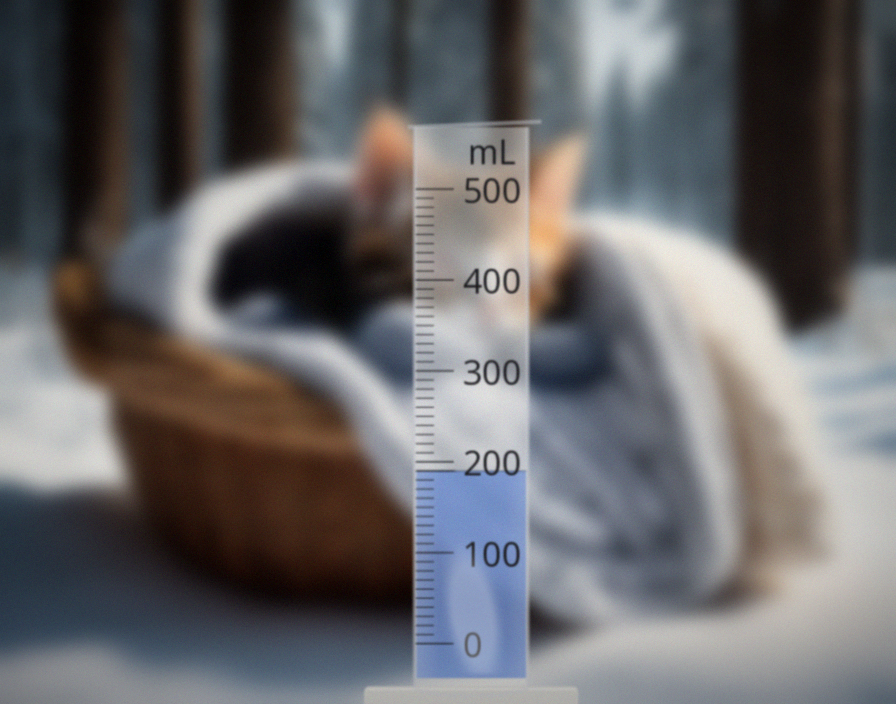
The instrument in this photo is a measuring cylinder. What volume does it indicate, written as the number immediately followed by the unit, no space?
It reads 190mL
